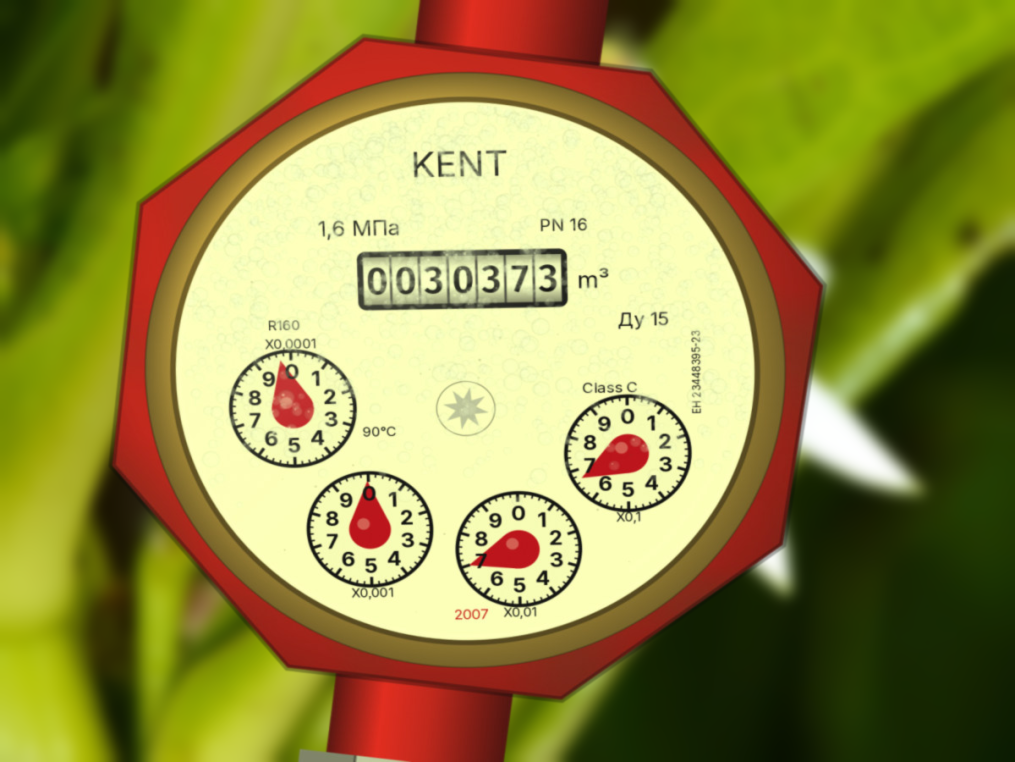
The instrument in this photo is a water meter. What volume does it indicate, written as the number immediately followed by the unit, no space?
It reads 30373.6699m³
